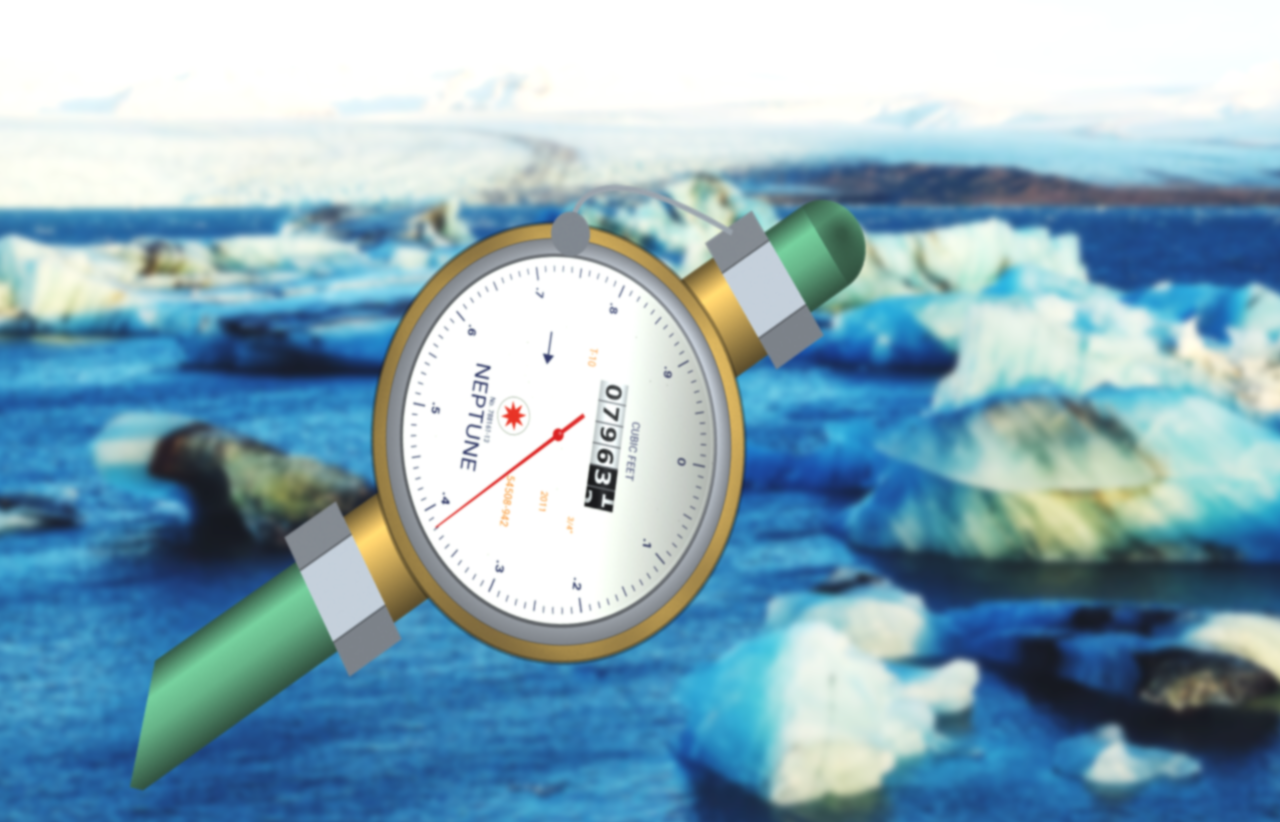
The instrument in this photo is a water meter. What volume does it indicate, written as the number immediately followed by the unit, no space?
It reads 79631.38ft³
